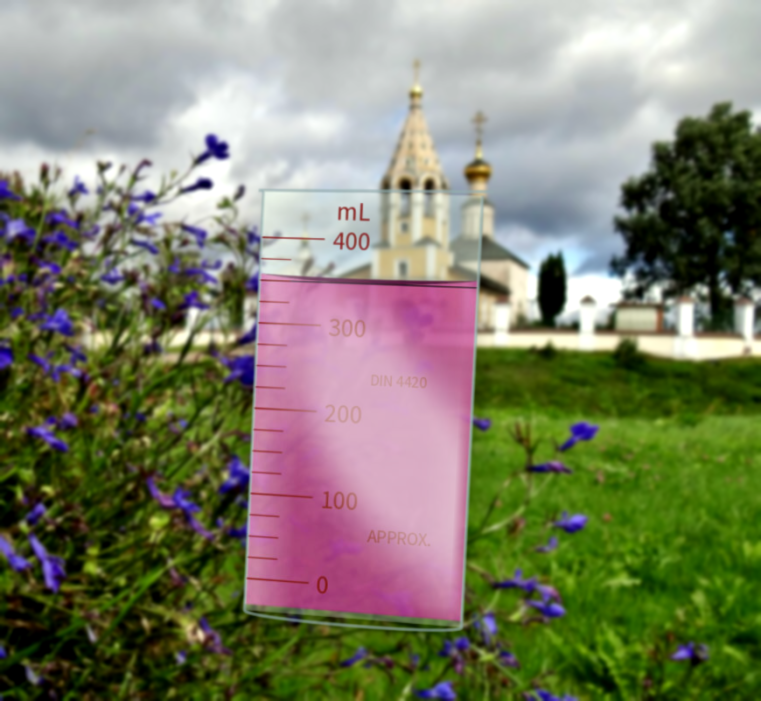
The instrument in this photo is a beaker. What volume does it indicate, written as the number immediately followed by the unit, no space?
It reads 350mL
